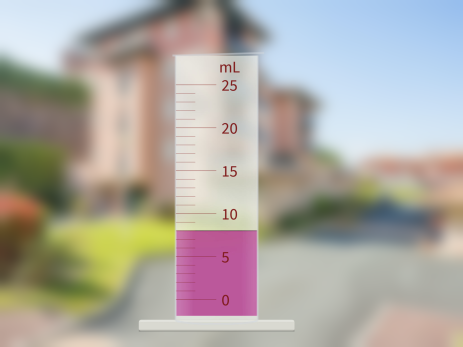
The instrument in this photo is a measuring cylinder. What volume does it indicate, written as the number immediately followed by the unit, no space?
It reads 8mL
